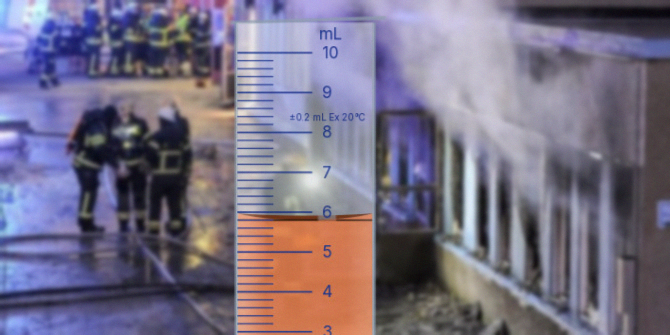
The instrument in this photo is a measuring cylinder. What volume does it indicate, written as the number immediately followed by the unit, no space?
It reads 5.8mL
